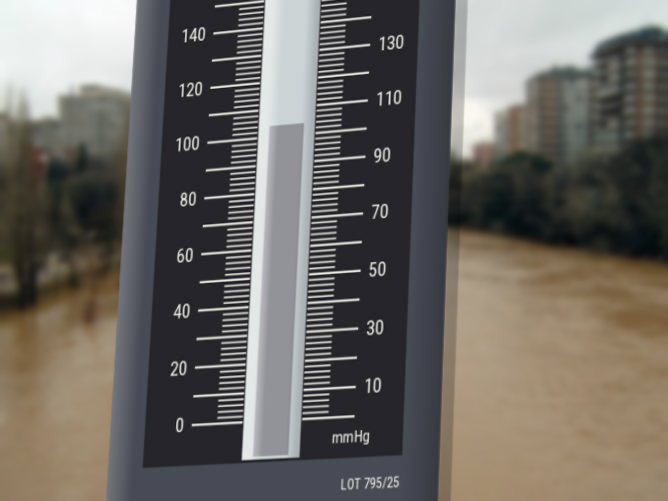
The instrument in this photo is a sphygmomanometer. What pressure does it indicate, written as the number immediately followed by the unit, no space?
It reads 104mmHg
